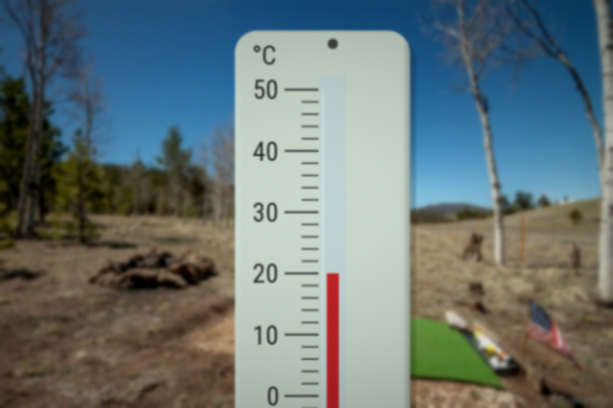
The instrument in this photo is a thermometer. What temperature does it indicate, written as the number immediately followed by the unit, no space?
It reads 20°C
